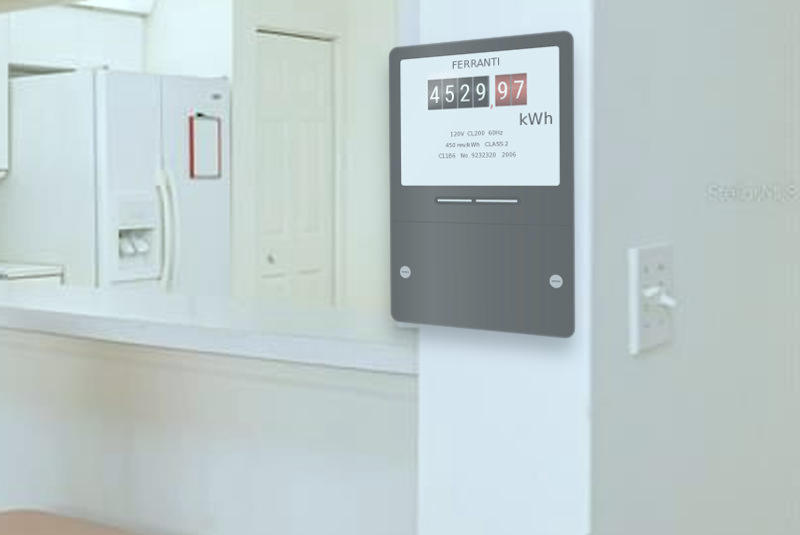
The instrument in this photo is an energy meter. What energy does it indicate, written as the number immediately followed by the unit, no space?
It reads 4529.97kWh
